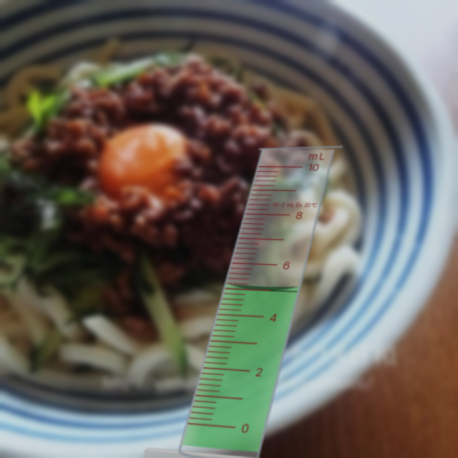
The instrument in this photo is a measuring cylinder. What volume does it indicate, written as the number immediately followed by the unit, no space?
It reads 5mL
